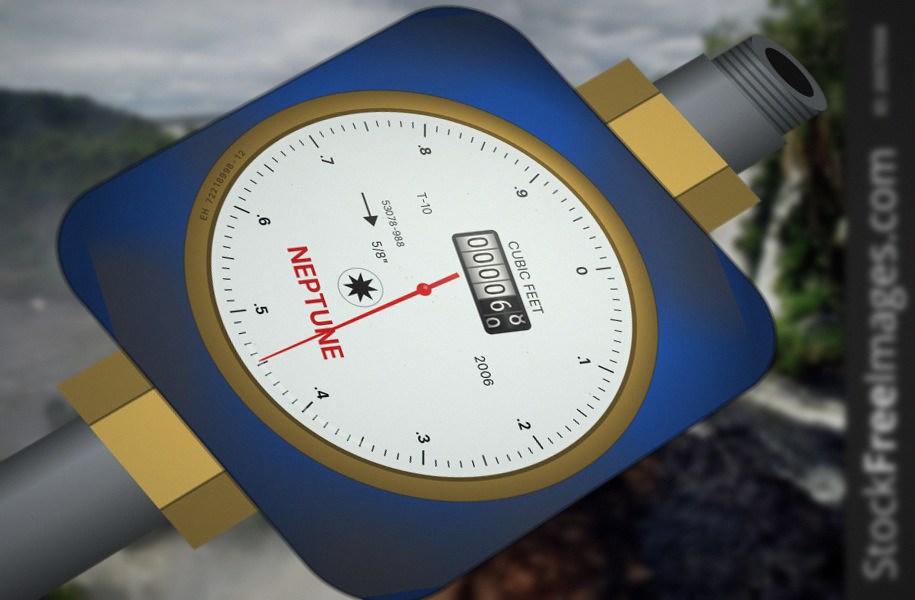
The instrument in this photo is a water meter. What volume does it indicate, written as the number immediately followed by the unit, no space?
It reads 68.45ft³
